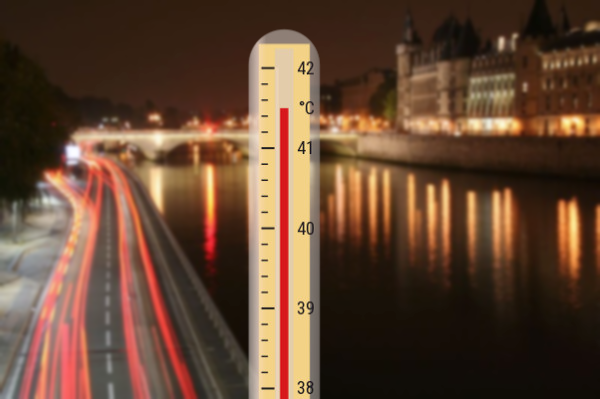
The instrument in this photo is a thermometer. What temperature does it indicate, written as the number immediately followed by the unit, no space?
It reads 41.5°C
